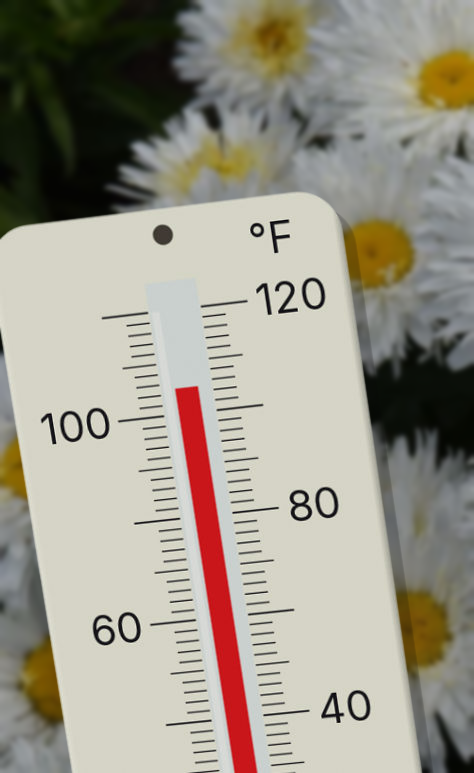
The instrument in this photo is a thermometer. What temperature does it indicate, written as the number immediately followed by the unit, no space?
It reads 105°F
